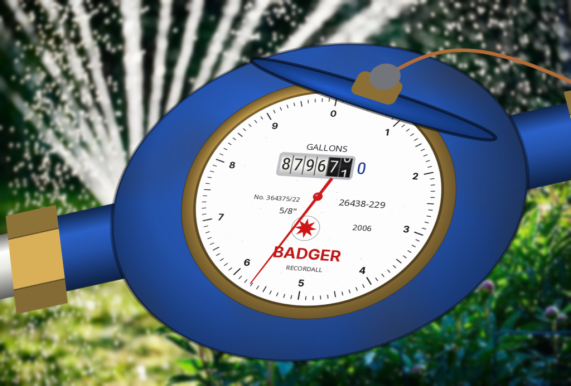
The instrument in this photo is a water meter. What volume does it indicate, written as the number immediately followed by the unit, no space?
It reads 8796705.7gal
